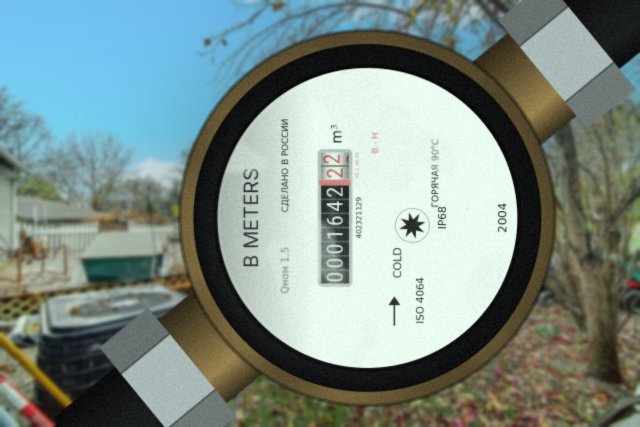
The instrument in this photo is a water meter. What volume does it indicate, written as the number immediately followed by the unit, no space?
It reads 1642.22m³
